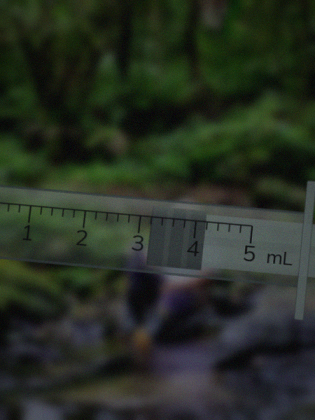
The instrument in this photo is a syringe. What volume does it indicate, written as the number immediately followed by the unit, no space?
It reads 3.2mL
